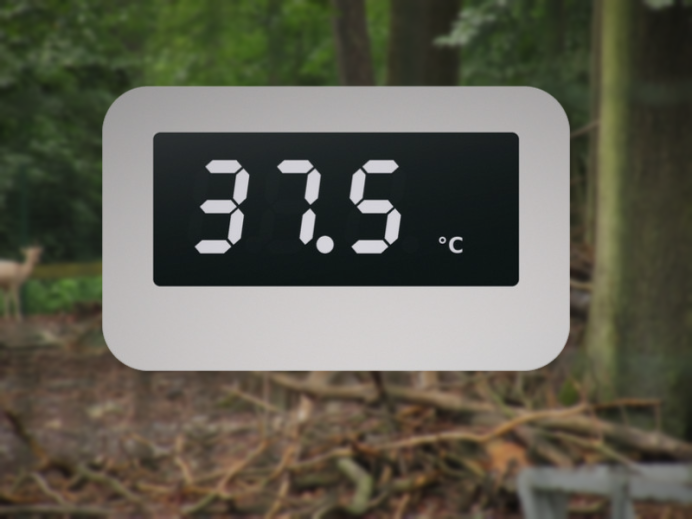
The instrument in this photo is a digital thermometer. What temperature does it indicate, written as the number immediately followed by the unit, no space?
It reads 37.5°C
